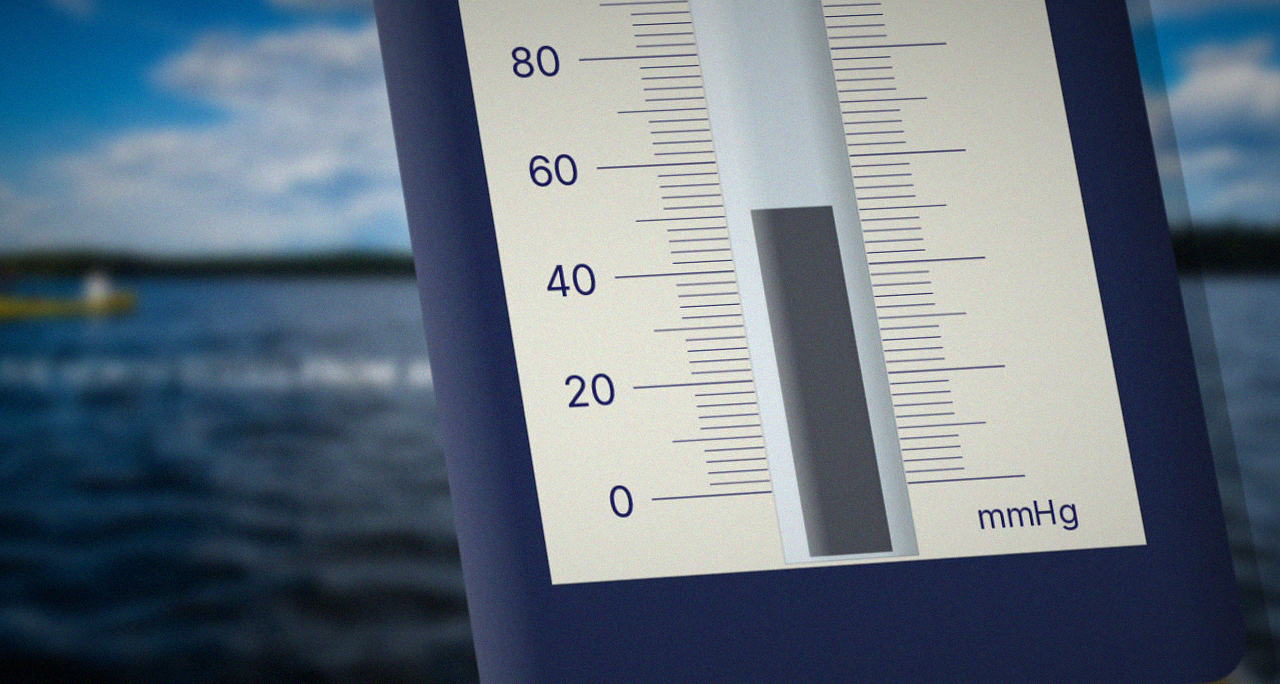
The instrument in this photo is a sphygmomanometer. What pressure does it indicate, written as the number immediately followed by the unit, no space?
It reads 51mmHg
